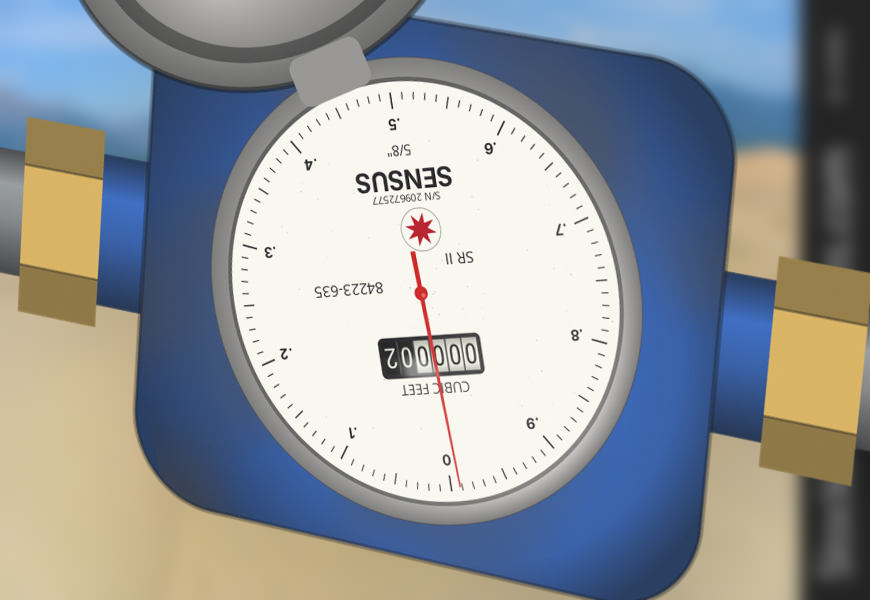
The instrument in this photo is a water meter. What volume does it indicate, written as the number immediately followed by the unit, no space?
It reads 1.99ft³
